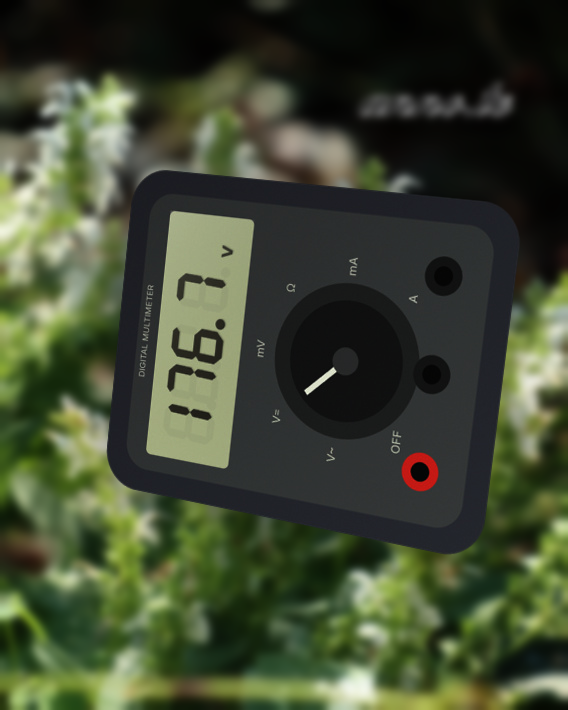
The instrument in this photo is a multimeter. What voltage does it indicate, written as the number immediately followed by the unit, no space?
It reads 176.7V
